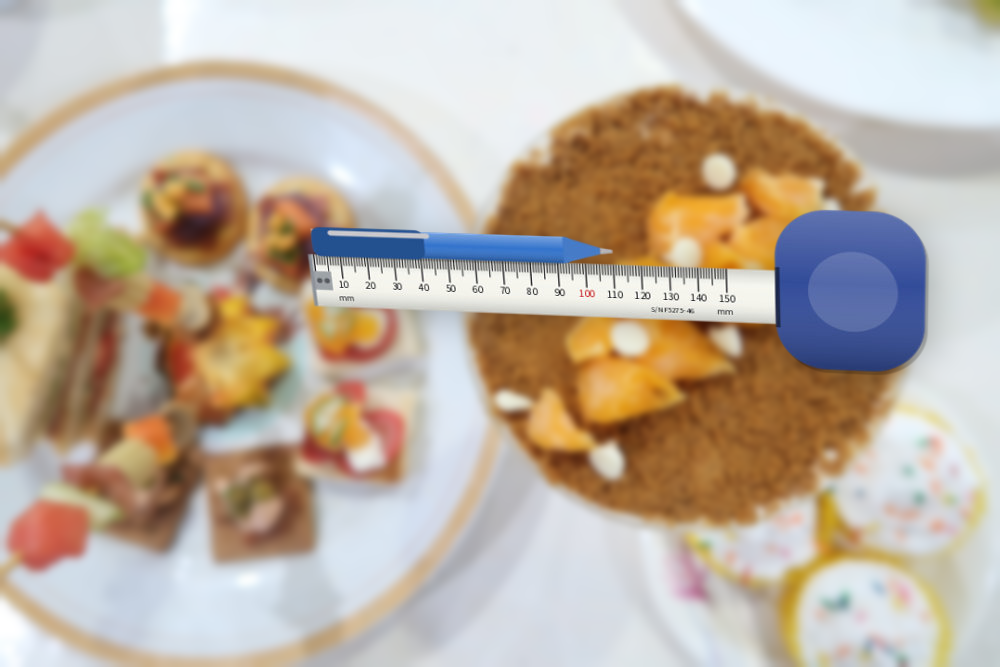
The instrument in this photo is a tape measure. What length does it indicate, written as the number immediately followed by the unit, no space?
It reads 110mm
